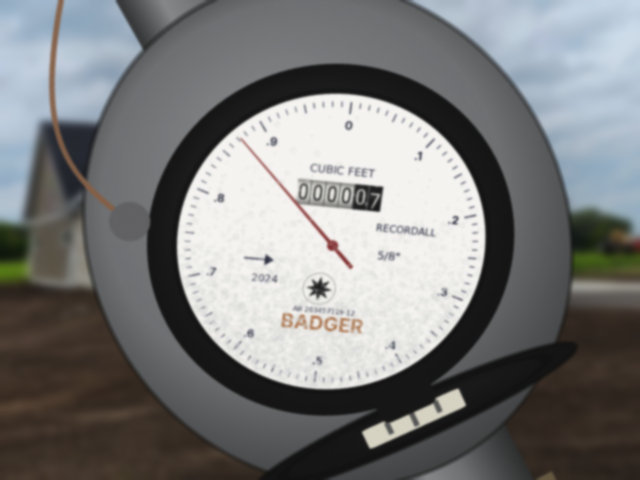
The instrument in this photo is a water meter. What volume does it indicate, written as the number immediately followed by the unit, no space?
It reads 6.87ft³
